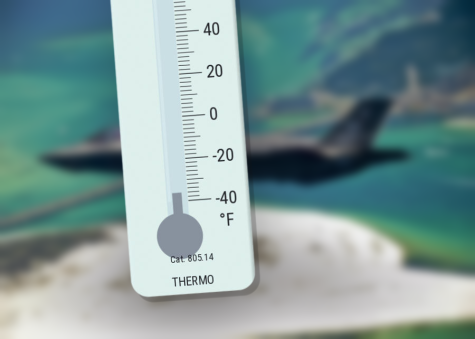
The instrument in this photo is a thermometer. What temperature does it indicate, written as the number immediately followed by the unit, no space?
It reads -36°F
